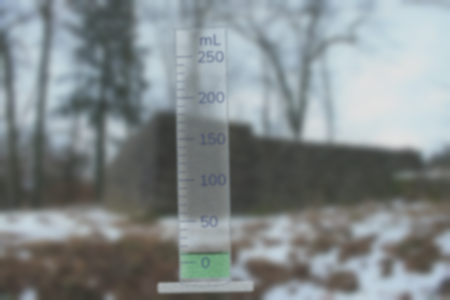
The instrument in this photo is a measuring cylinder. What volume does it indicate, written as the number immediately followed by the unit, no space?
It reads 10mL
